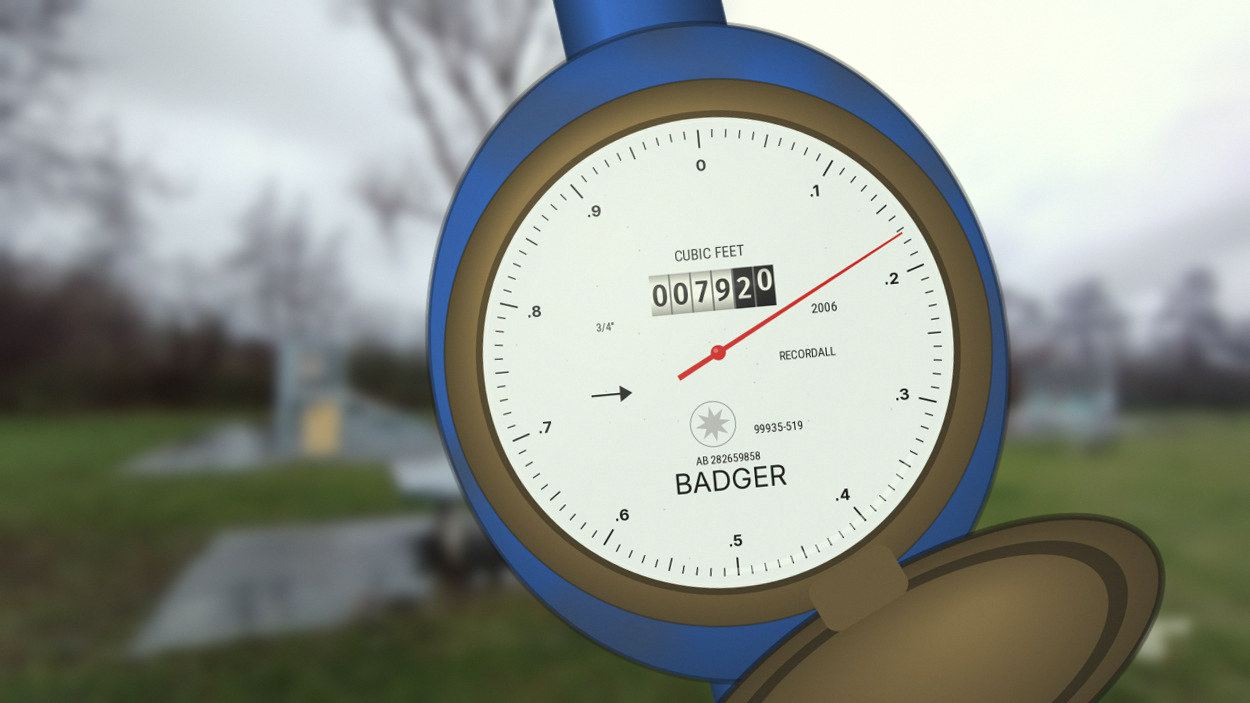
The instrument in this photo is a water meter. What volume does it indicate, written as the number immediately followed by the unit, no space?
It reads 7920.17ft³
